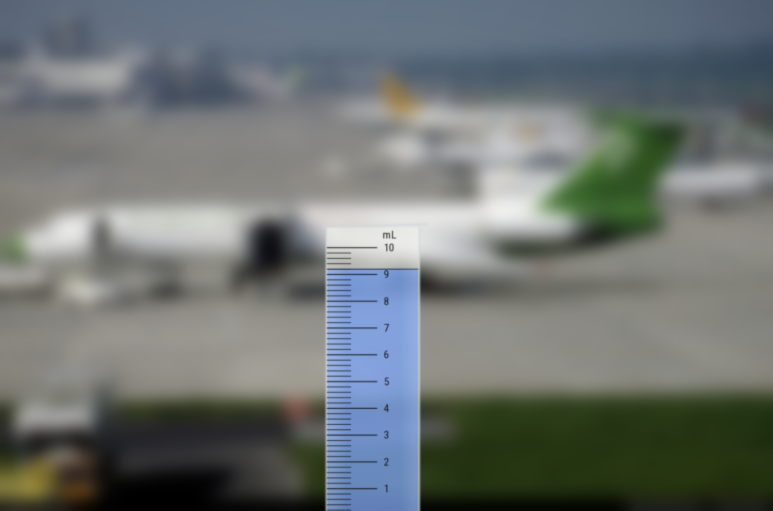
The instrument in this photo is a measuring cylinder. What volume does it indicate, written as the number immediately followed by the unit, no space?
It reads 9.2mL
